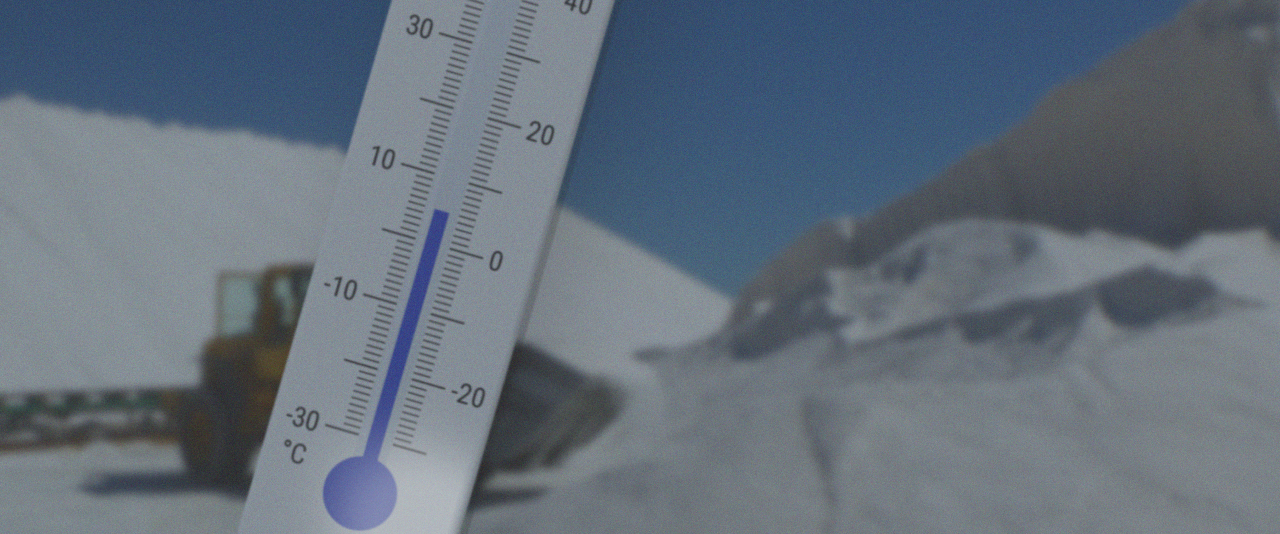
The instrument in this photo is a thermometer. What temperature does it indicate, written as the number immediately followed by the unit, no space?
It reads 5°C
